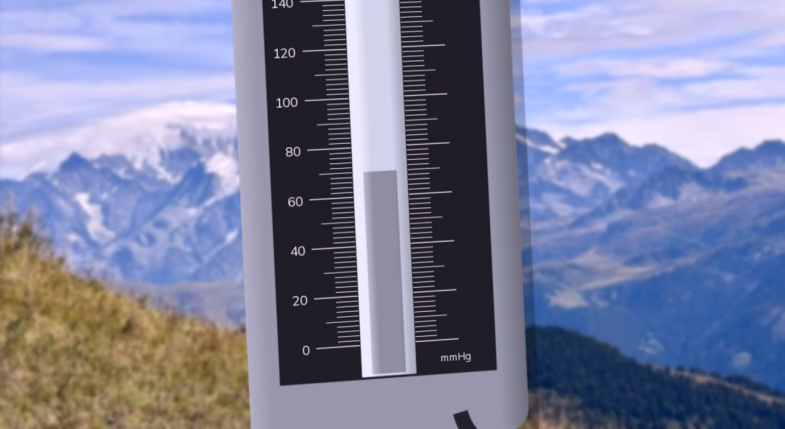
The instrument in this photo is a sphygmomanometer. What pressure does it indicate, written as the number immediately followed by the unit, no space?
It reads 70mmHg
